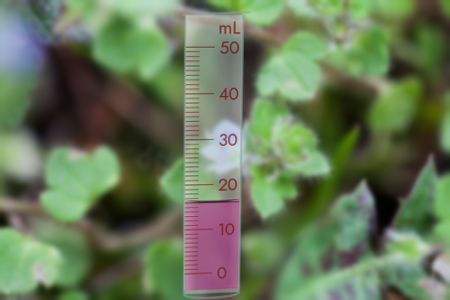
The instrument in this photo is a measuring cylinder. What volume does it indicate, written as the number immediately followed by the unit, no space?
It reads 16mL
